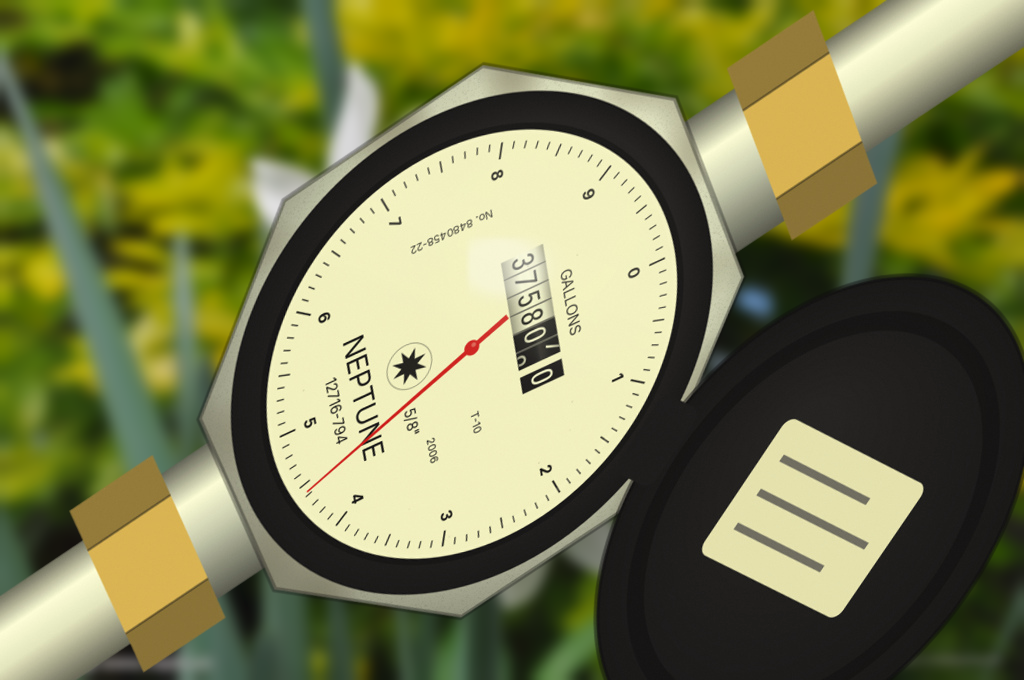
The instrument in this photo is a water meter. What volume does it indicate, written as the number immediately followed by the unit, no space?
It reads 3758074.4gal
